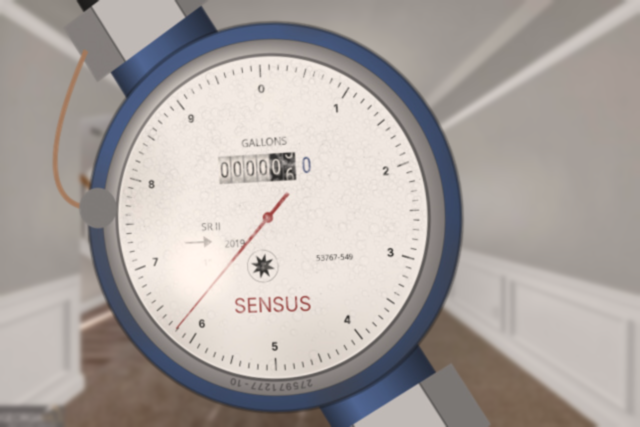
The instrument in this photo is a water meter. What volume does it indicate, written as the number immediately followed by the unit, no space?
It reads 56.2gal
